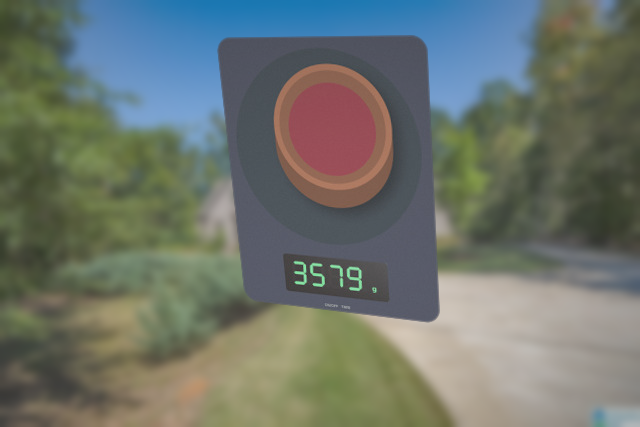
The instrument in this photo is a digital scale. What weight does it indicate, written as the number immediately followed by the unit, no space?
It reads 3579g
